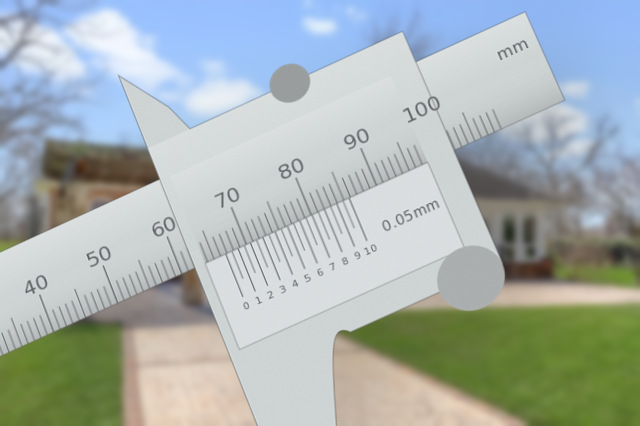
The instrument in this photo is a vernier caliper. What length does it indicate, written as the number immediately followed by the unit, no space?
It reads 66.8mm
